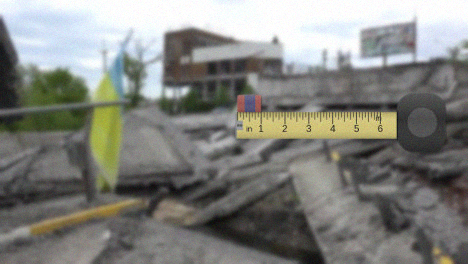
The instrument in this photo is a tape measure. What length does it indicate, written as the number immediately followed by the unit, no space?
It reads 1in
